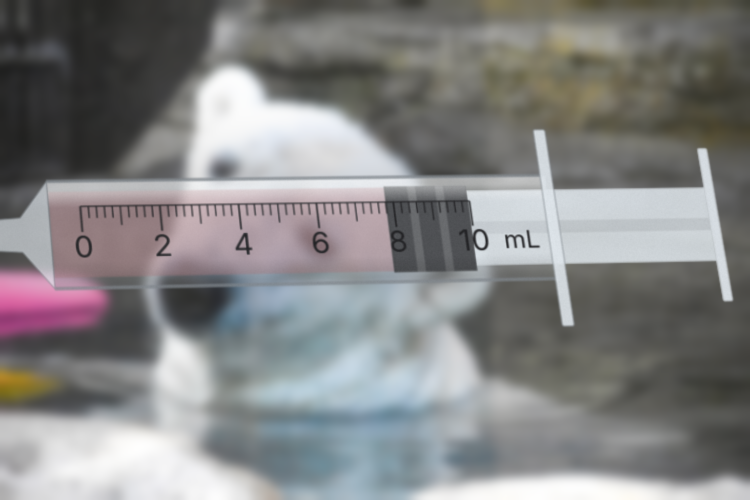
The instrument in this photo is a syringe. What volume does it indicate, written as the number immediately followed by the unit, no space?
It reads 7.8mL
